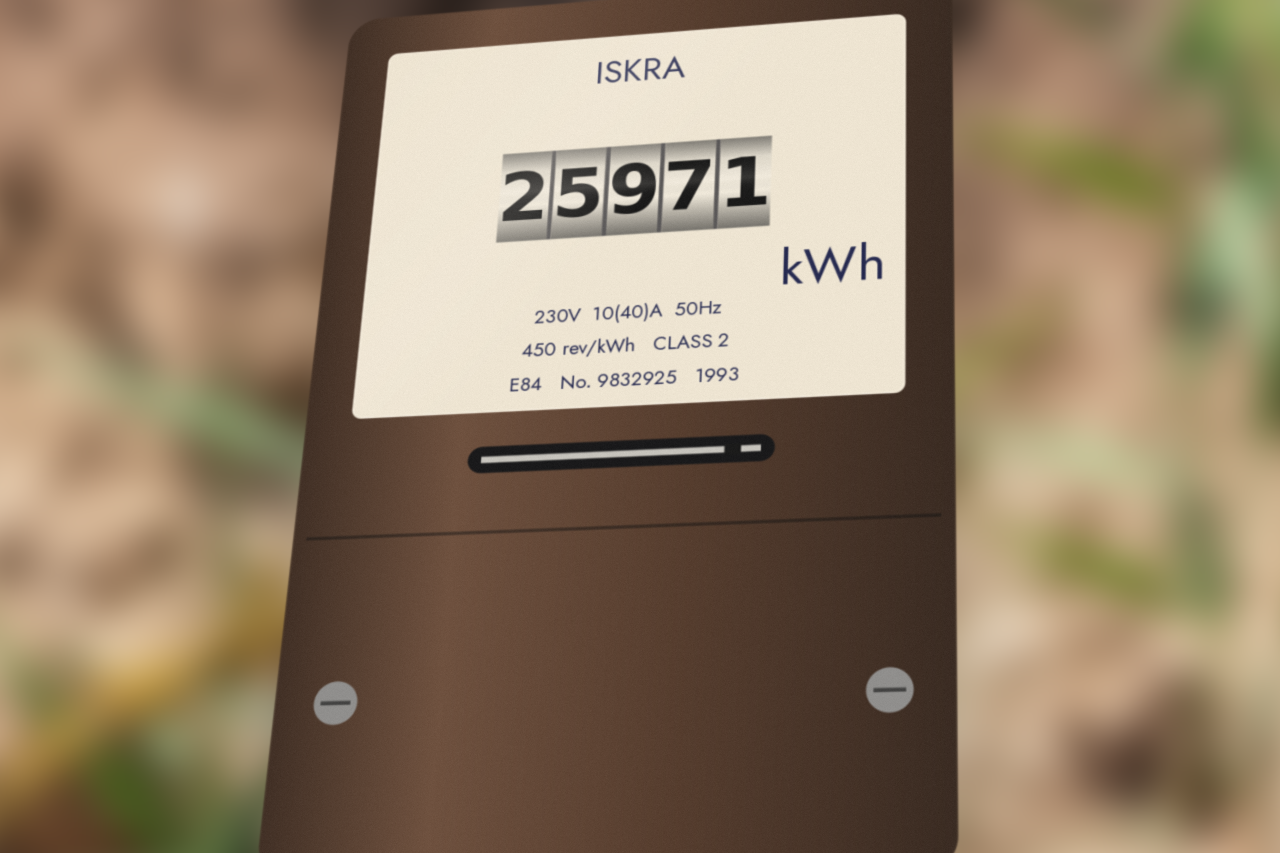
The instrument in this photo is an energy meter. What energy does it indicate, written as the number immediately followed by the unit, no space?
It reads 25971kWh
